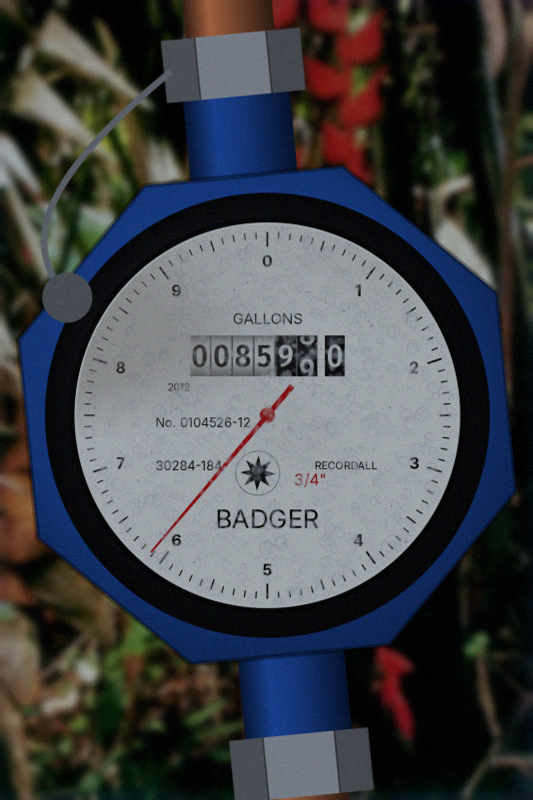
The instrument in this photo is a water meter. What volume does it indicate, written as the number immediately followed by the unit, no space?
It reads 85986.1gal
